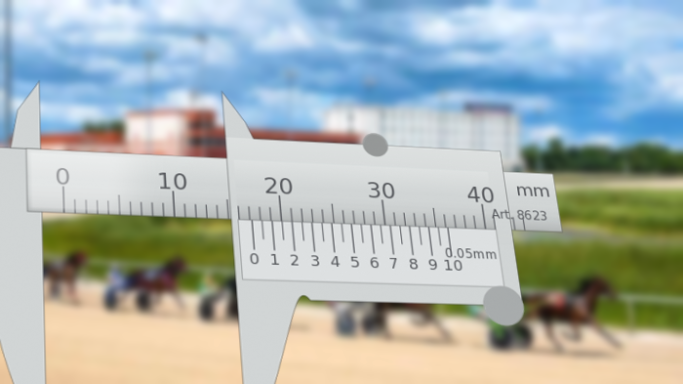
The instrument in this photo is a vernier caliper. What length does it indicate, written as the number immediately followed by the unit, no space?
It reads 17.2mm
